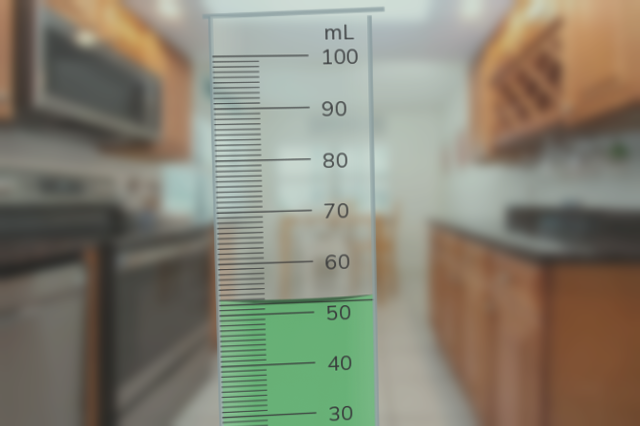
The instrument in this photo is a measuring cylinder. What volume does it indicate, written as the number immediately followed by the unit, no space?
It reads 52mL
